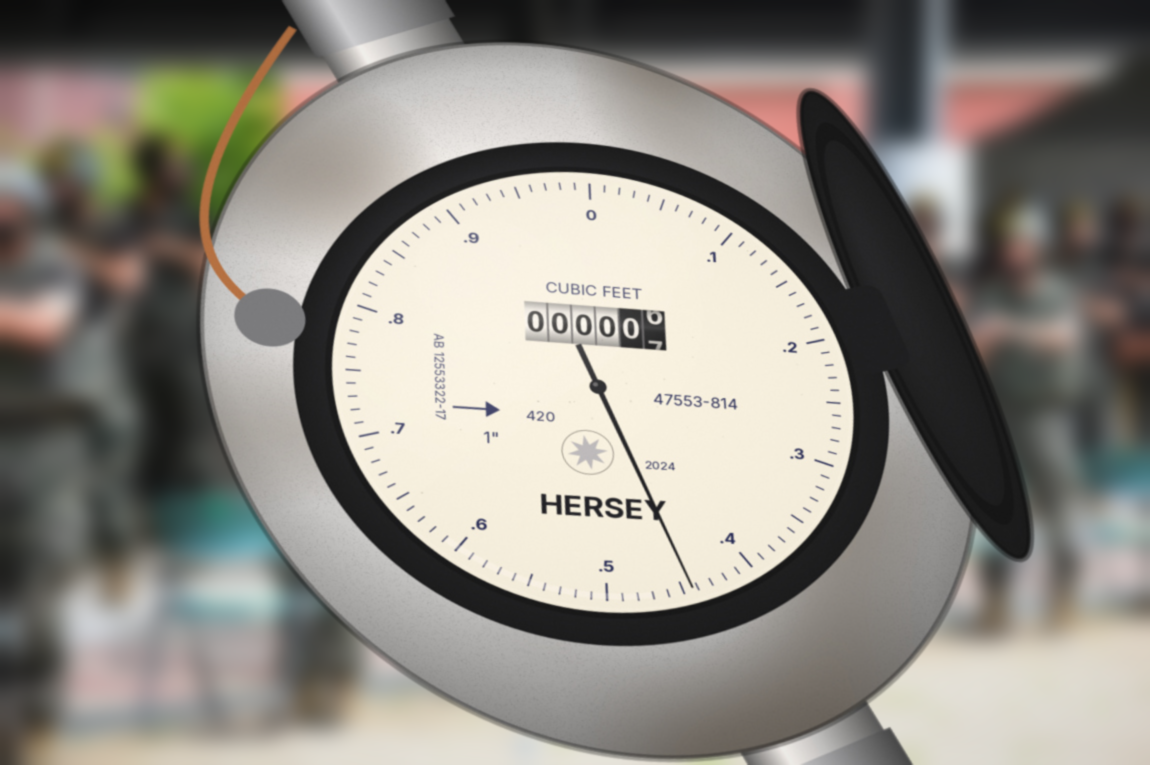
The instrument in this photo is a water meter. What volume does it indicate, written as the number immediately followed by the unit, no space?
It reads 6.44ft³
